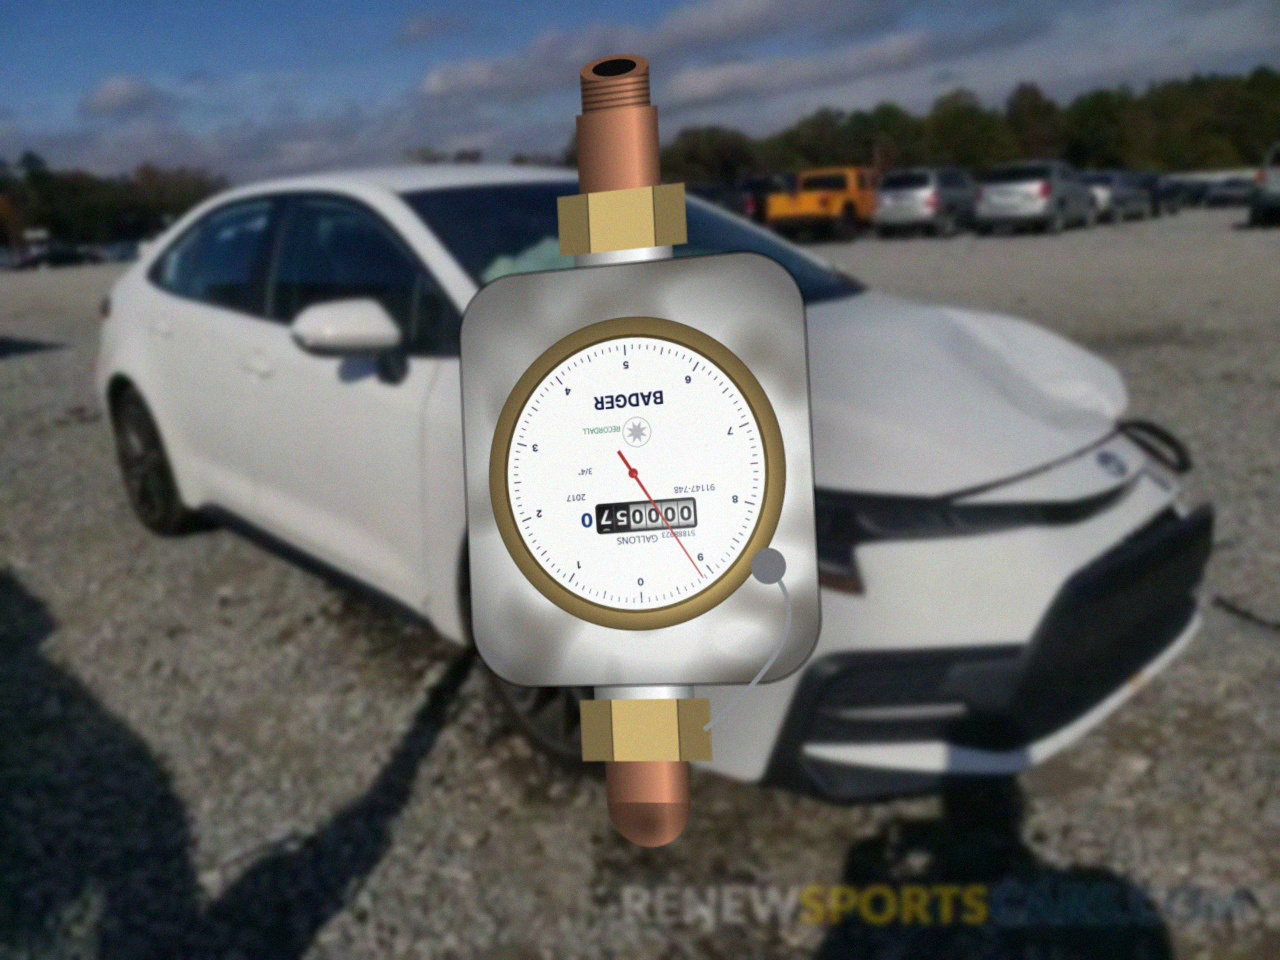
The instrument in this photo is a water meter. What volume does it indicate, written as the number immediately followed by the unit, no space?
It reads 569.1gal
